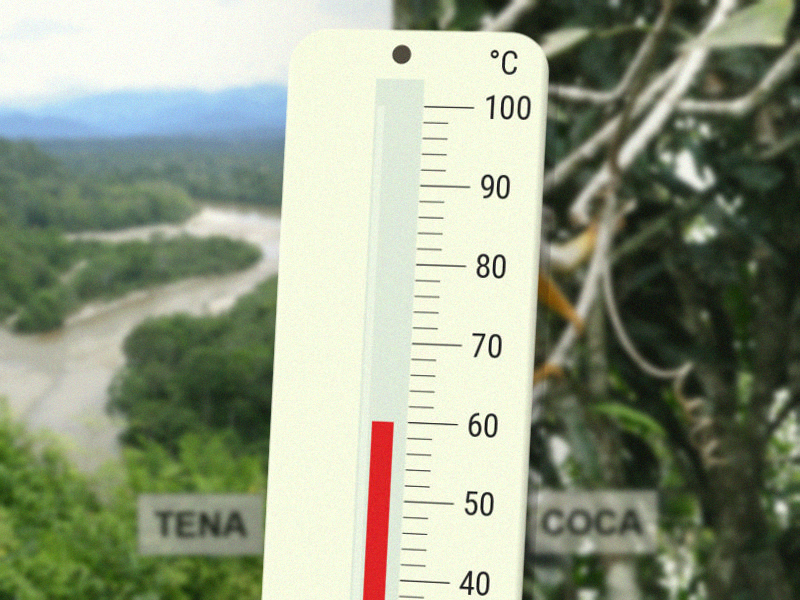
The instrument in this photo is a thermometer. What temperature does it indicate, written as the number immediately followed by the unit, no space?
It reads 60°C
